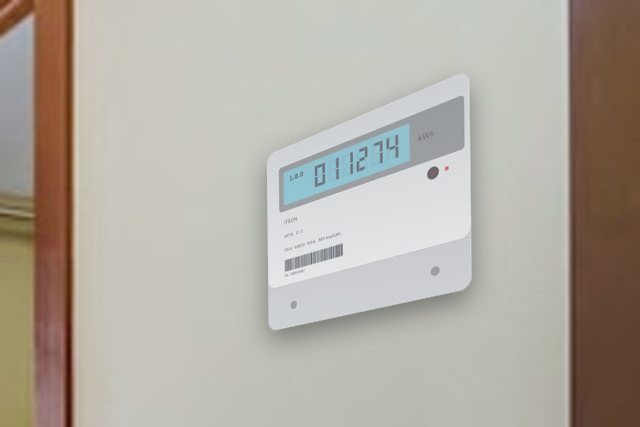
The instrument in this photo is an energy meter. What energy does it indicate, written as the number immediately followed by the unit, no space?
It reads 11274kWh
